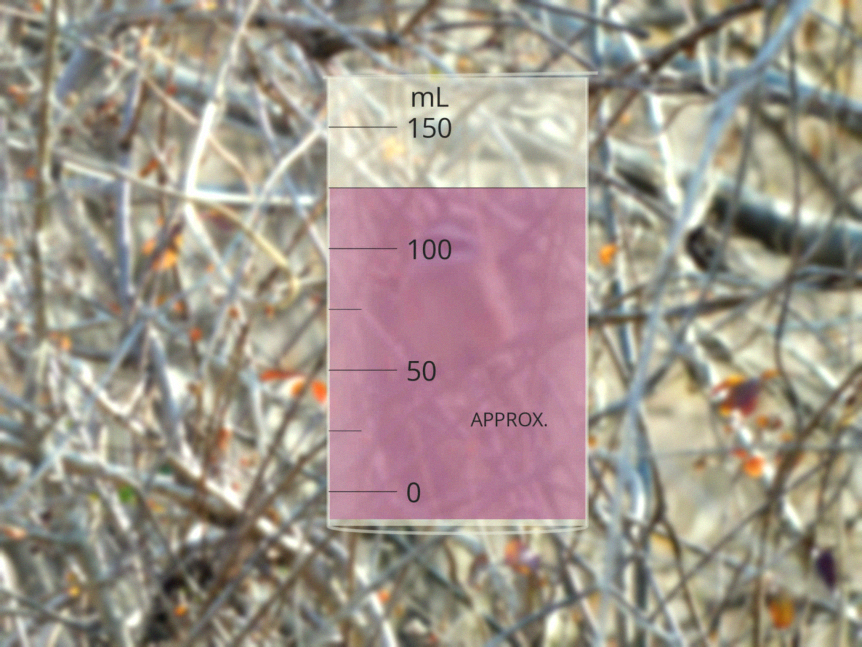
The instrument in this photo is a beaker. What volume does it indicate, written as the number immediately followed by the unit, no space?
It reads 125mL
